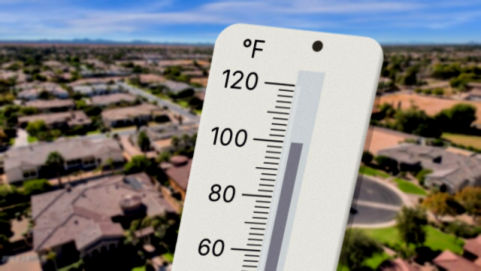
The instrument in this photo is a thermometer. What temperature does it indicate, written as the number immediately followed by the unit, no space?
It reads 100°F
